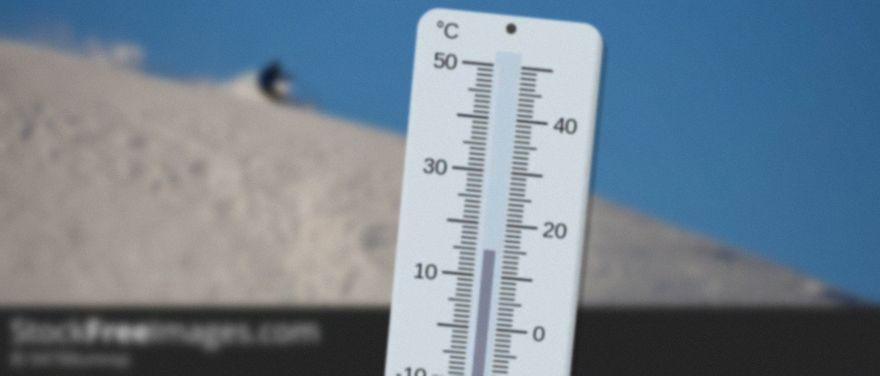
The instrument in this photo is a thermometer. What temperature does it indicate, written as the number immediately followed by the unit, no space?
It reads 15°C
